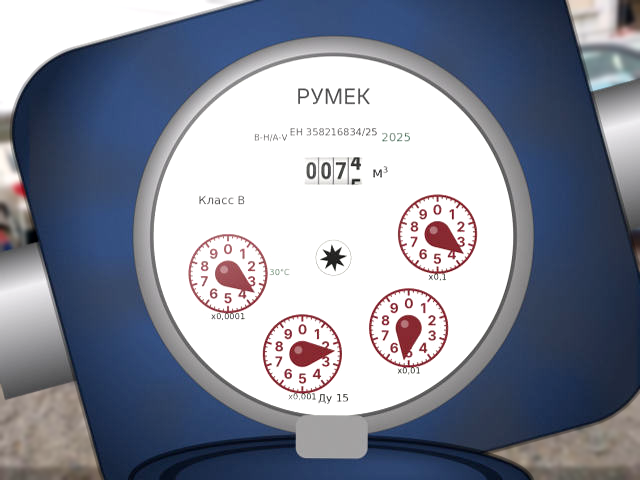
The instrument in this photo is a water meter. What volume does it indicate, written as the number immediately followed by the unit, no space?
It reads 74.3523m³
